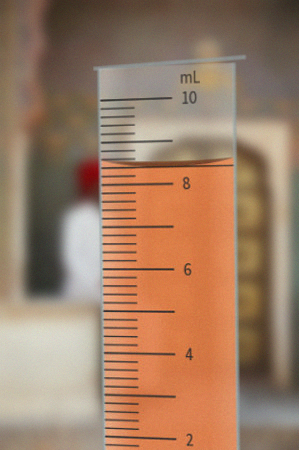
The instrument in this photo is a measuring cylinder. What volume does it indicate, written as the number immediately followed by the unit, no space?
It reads 8.4mL
